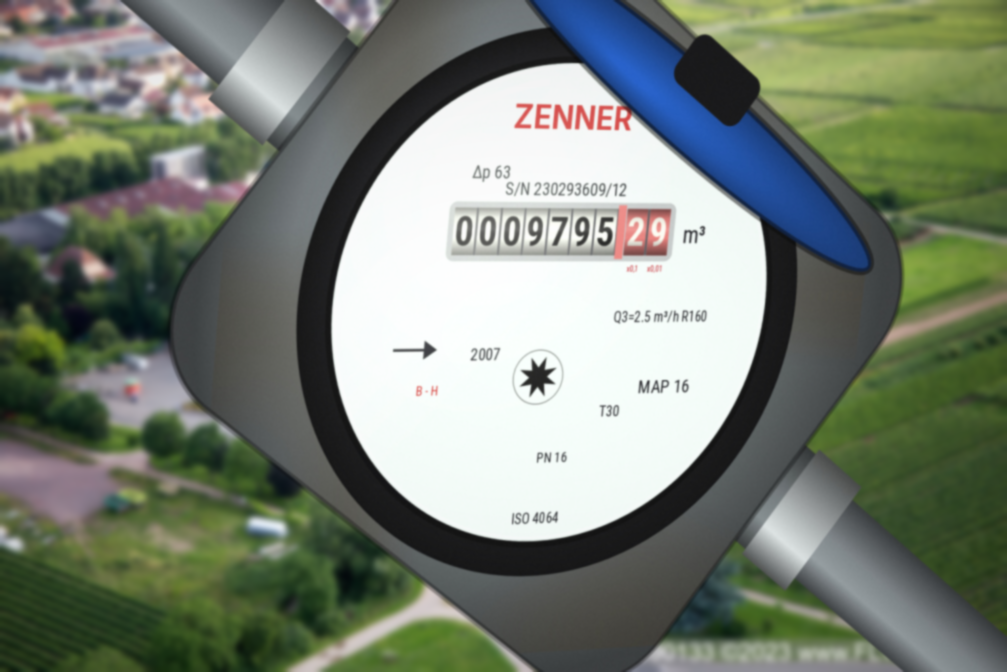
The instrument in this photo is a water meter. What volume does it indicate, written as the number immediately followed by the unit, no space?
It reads 9795.29m³
